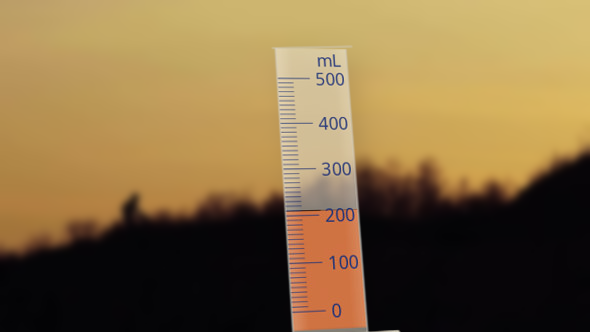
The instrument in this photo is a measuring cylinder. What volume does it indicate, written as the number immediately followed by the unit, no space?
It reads 210mL
